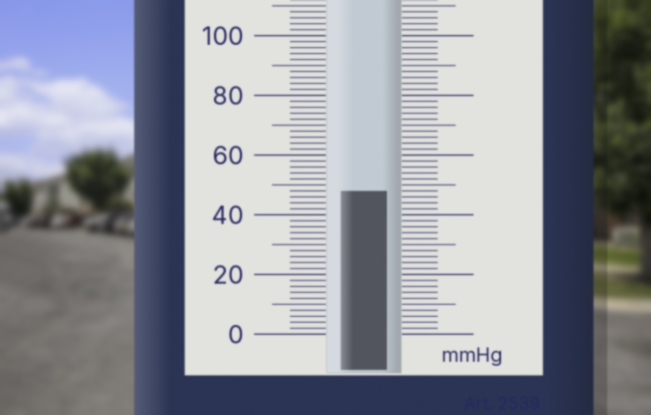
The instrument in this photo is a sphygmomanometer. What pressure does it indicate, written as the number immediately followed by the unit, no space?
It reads 48mmHg
